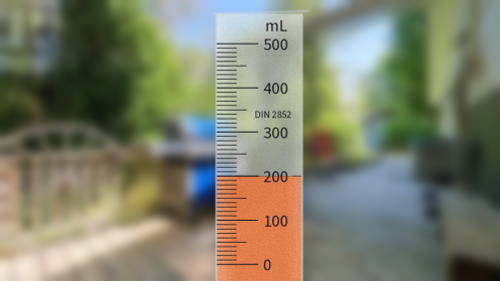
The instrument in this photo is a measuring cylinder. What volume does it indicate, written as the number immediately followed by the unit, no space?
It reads 200mL
